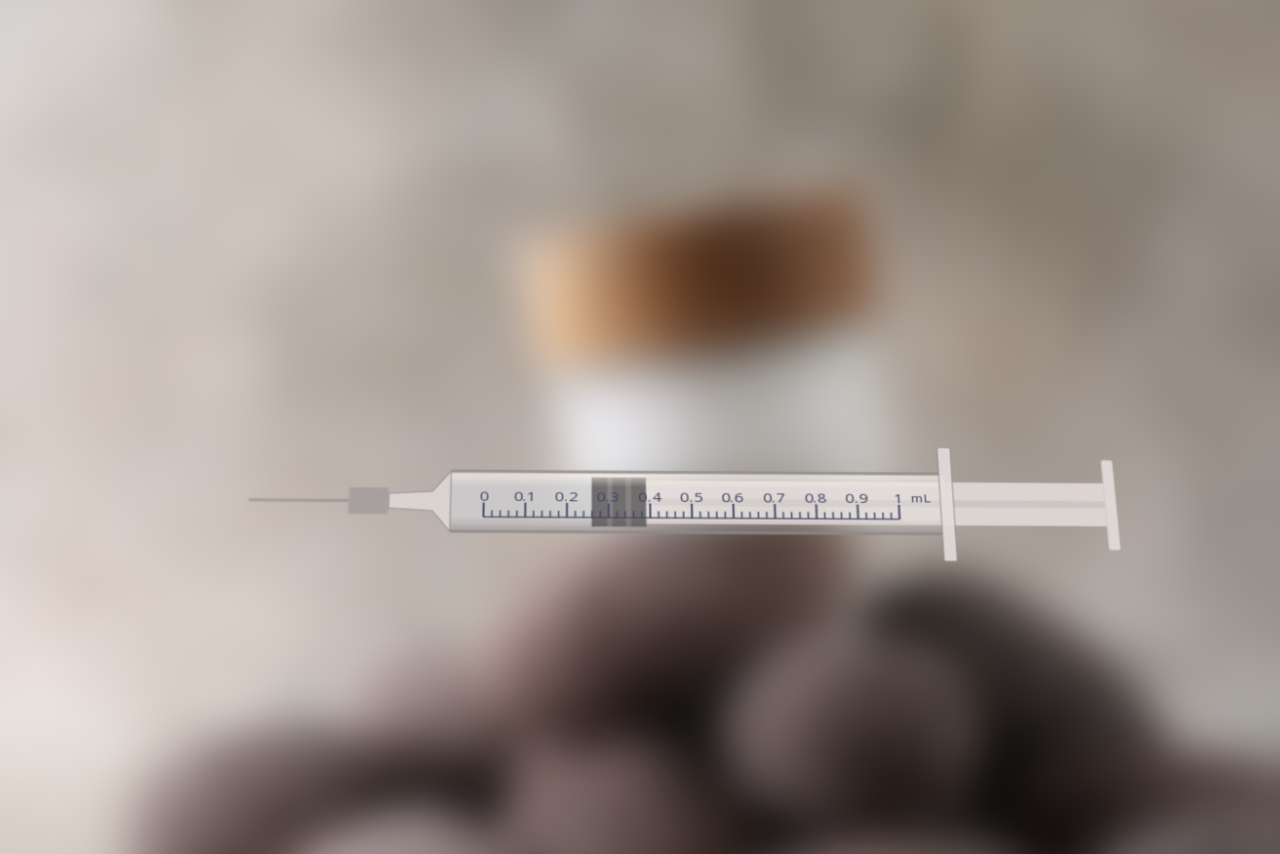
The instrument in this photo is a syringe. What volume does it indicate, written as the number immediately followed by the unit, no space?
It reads 0.26mL
